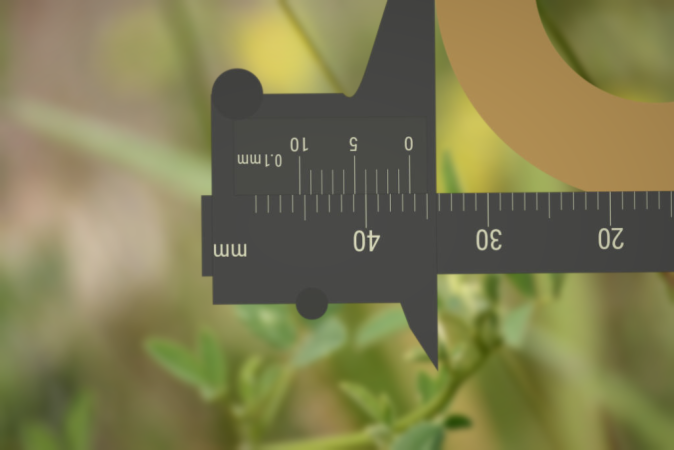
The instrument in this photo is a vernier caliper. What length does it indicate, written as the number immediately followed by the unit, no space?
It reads 36.4mm
